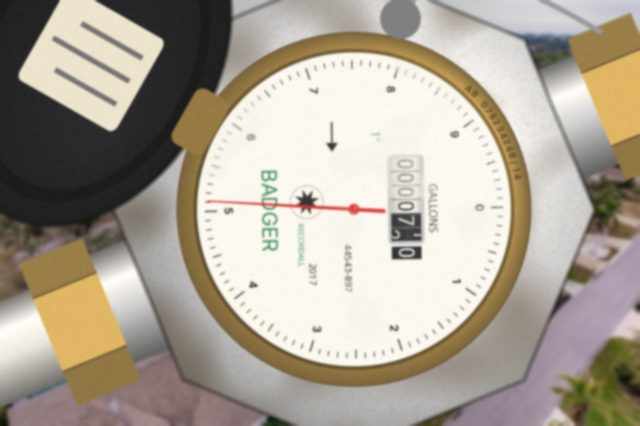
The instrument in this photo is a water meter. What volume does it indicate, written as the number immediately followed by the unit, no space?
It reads 715.1gal
